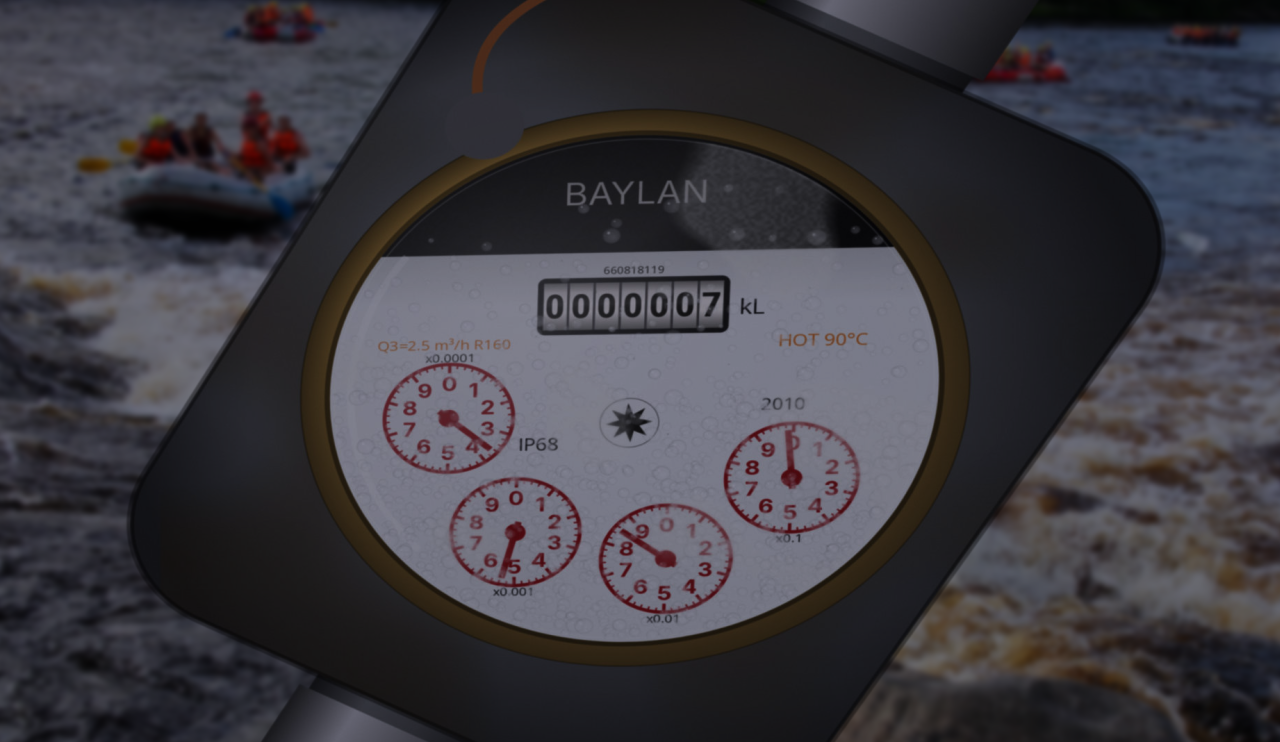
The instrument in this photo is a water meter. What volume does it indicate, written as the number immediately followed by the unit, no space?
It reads 6.9853kL
